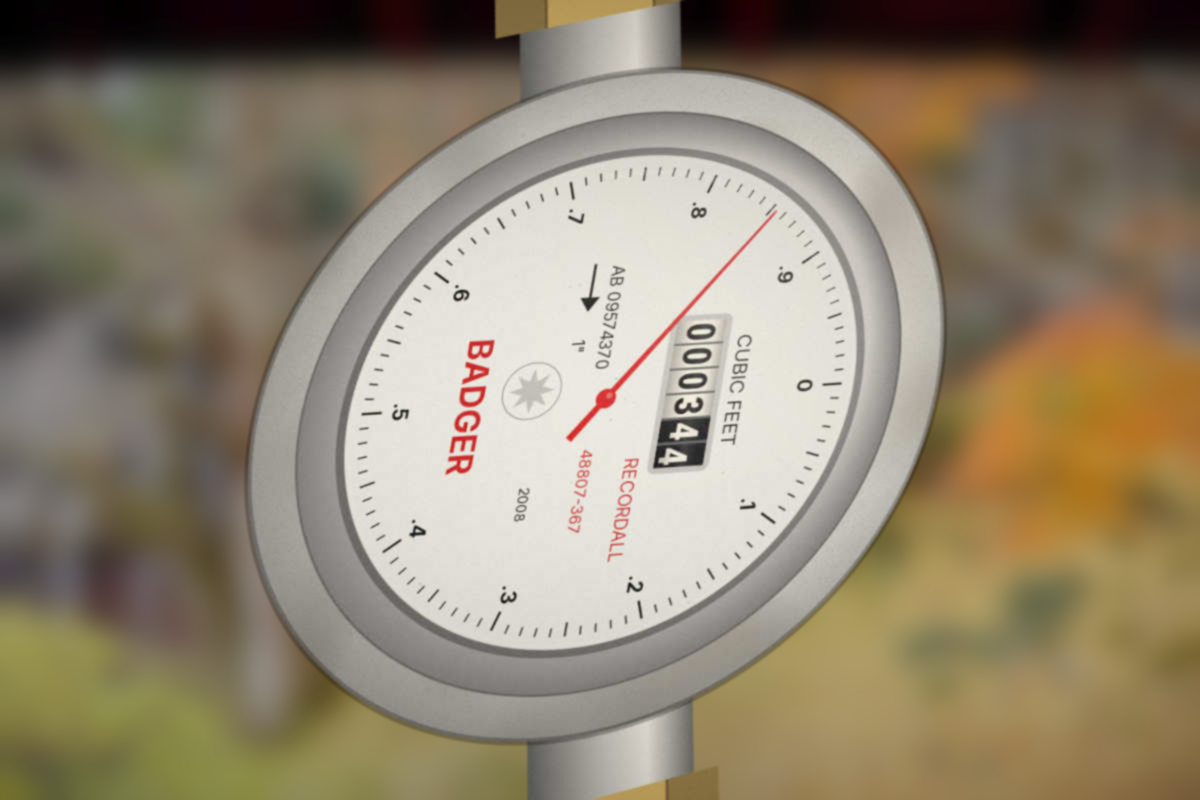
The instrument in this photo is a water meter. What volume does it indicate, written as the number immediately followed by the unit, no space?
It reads 343.85ft³
